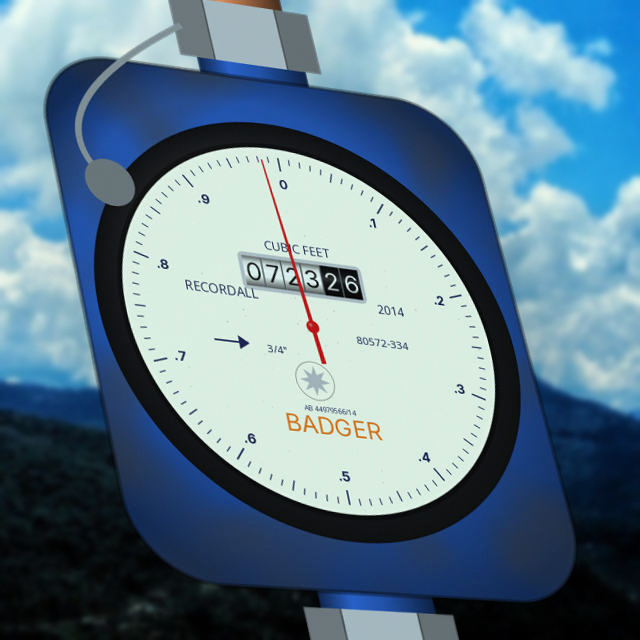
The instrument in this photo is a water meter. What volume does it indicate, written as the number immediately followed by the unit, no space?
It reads 72325.98ft³
